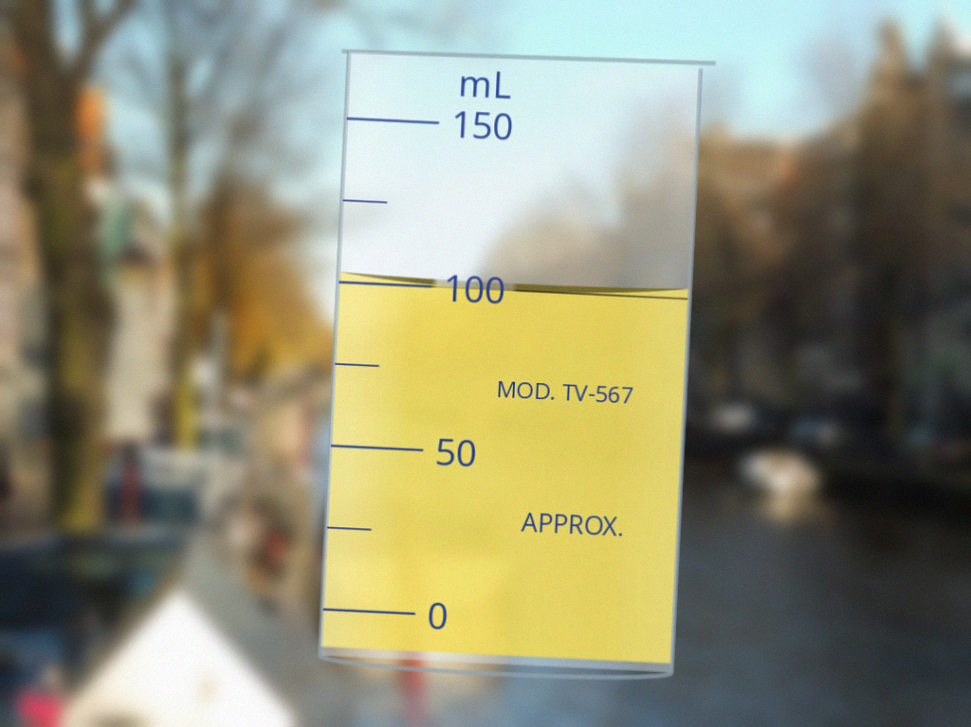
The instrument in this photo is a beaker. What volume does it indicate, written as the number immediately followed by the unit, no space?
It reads 100mL
